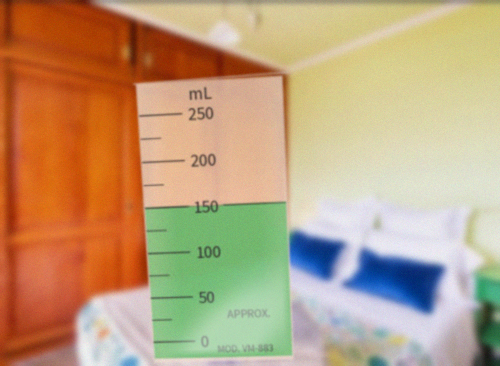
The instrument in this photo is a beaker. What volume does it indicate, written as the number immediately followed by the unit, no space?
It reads 150mL
